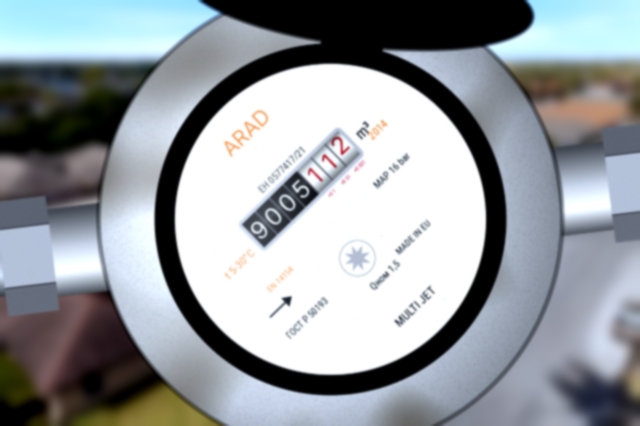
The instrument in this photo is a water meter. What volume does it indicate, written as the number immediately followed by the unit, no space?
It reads 9005.112m³
